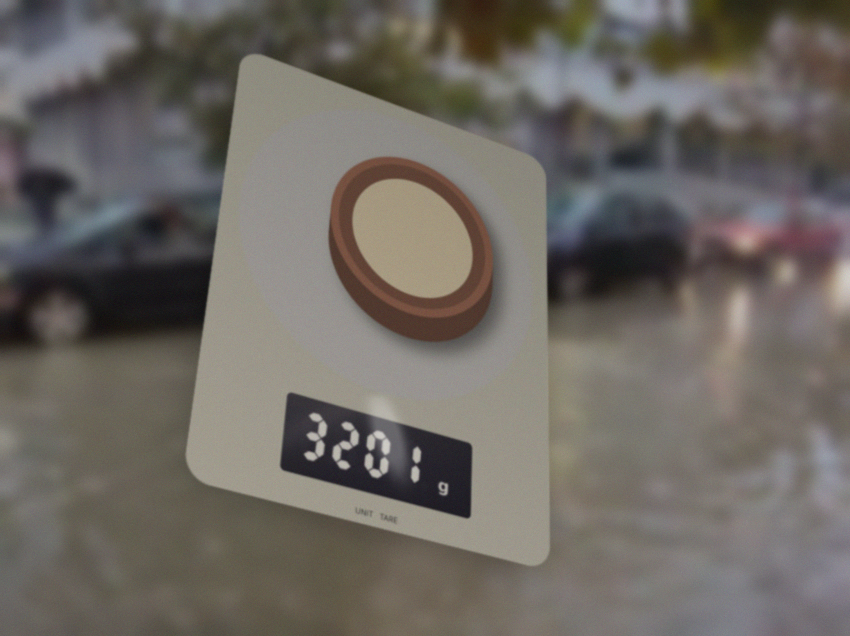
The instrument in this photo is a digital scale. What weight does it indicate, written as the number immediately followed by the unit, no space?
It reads 3201g
